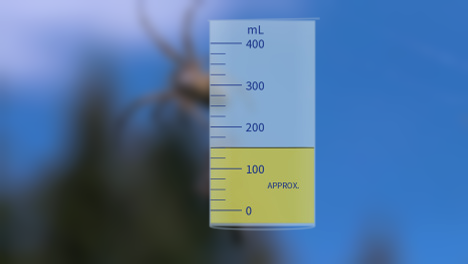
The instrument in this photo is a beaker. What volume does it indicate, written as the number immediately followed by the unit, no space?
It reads 150mL
